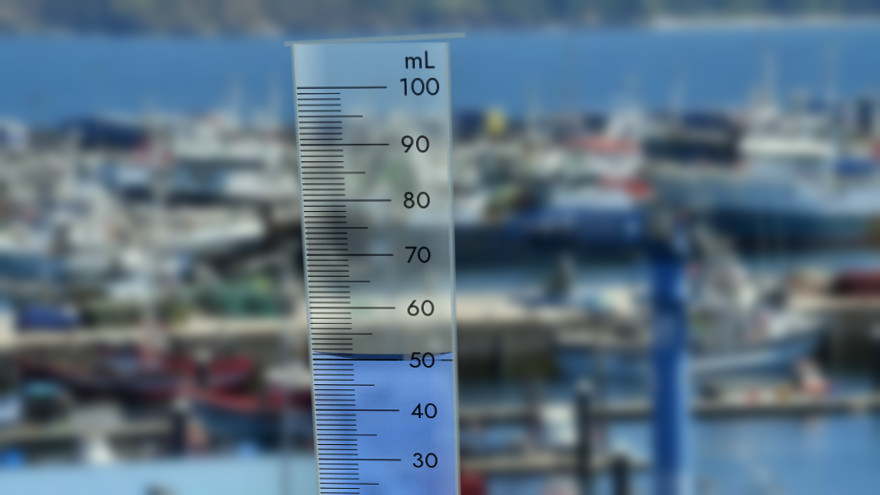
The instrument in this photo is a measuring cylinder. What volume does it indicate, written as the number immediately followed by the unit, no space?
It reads 50mL
